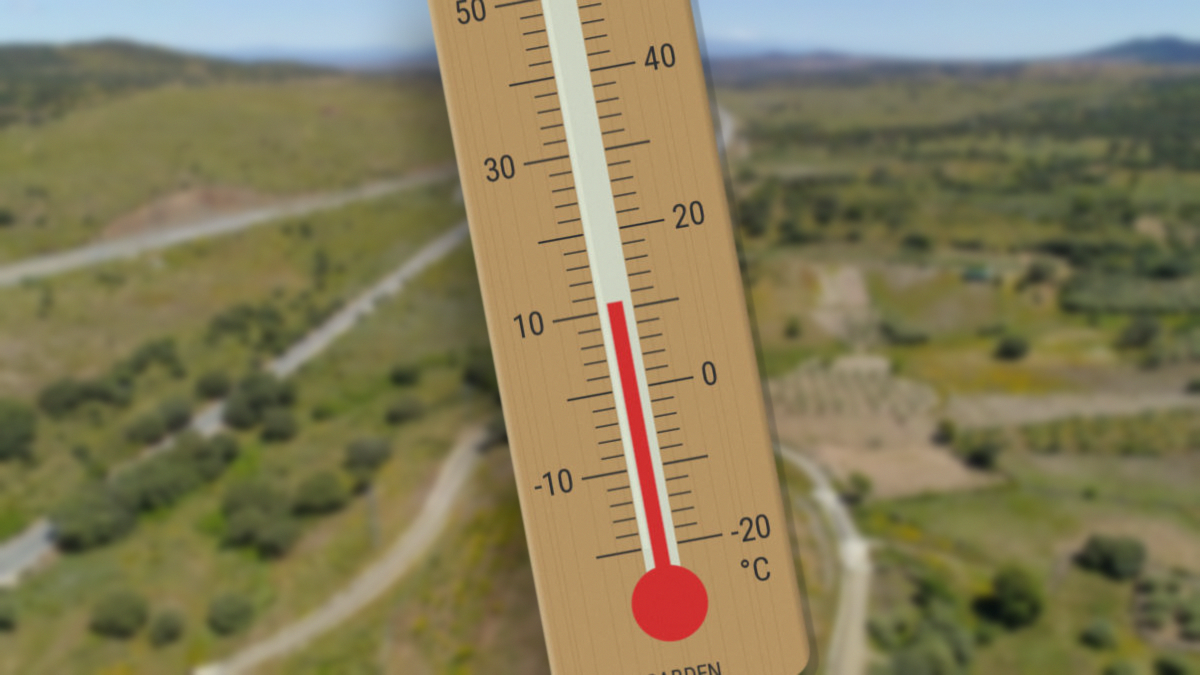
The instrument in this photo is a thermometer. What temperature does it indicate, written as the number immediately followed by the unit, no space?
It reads 11°C
